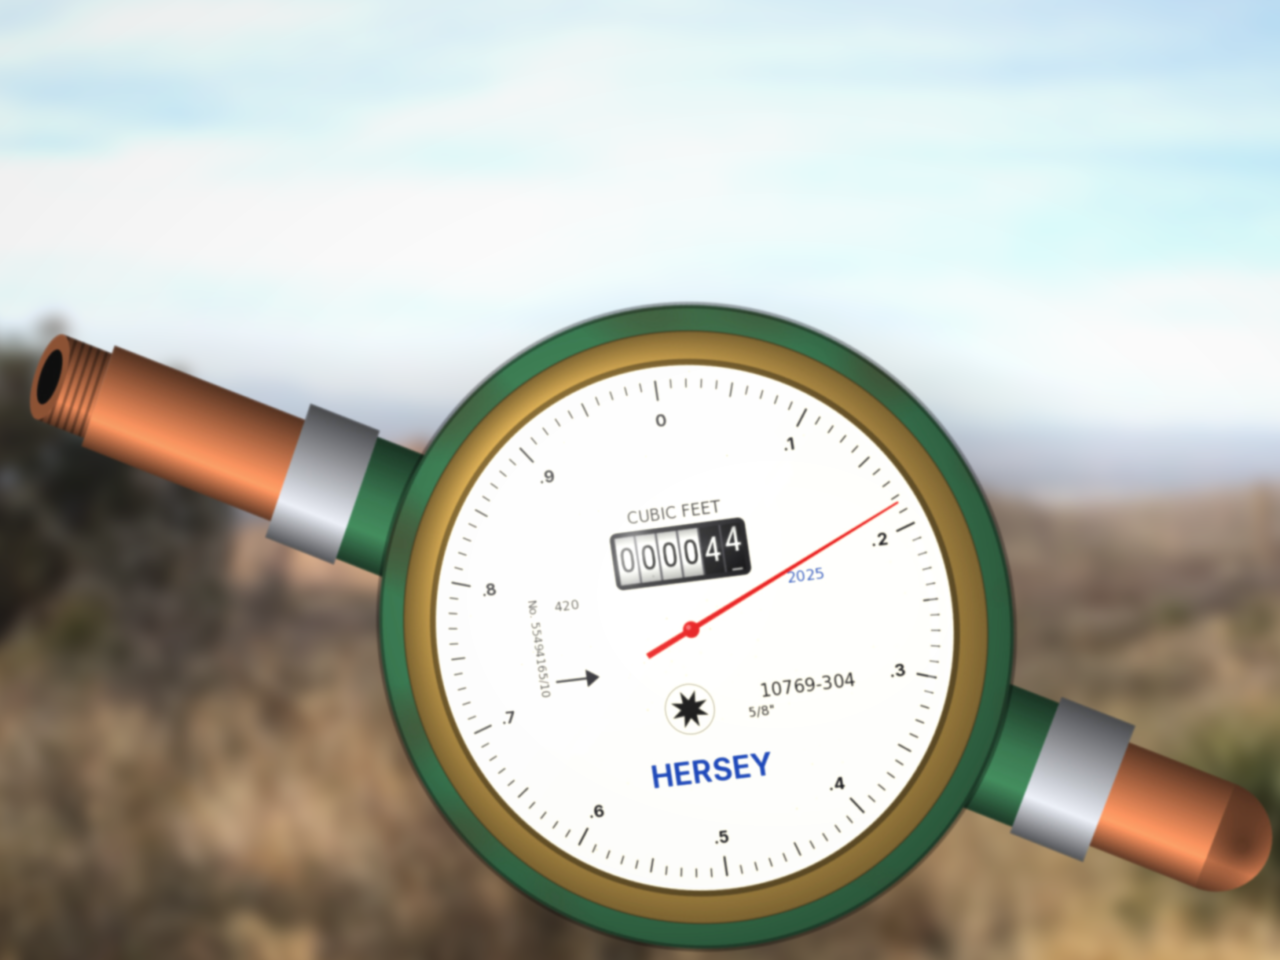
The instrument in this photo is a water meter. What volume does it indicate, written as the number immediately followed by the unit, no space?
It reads 44.18ft³
